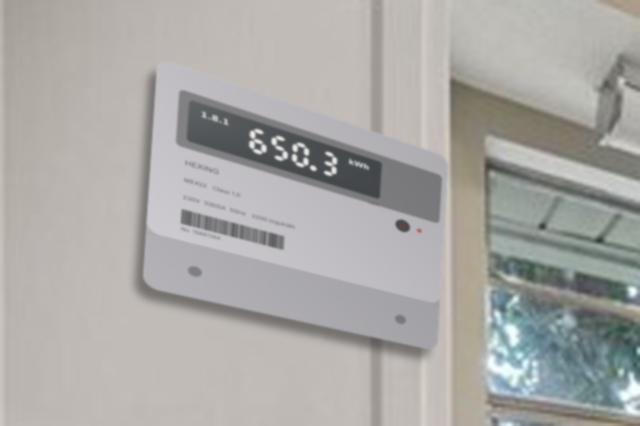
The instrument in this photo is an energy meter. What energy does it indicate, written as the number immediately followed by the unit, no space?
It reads 650.3kWh
